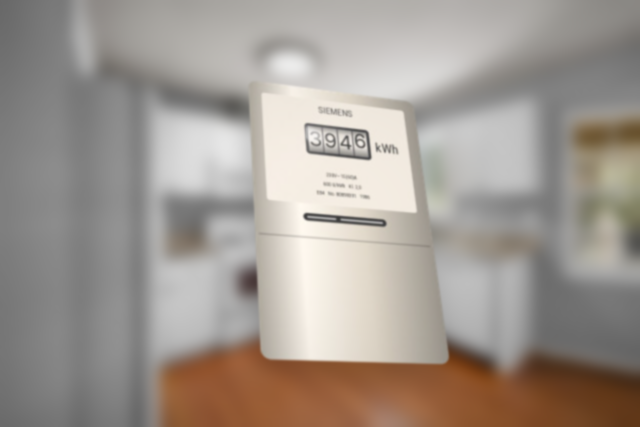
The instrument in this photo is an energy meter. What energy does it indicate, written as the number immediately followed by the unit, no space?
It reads 3946kWh
